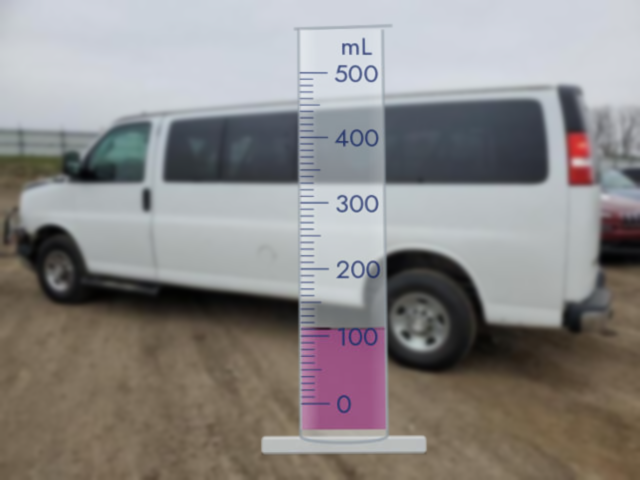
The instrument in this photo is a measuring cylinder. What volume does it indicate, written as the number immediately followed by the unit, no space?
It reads 110mL
